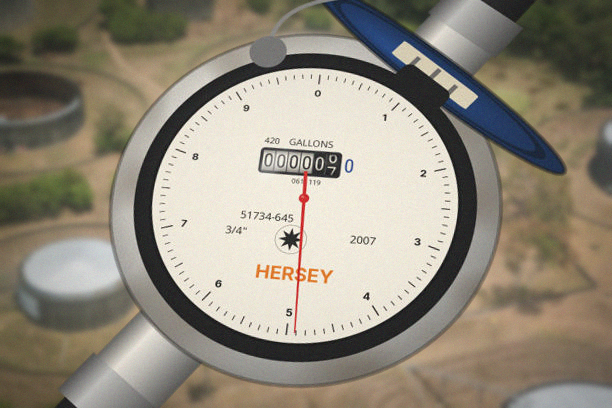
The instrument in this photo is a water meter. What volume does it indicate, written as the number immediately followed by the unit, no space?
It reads 64.9gal
